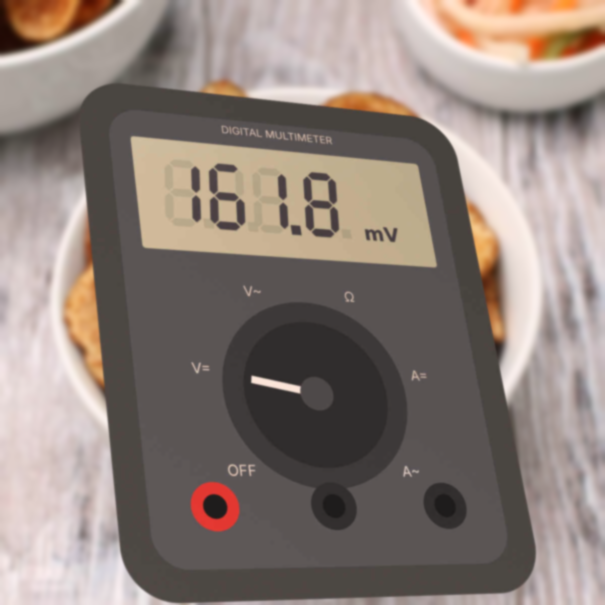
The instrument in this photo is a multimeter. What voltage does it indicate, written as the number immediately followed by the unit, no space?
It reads 161.8mV
